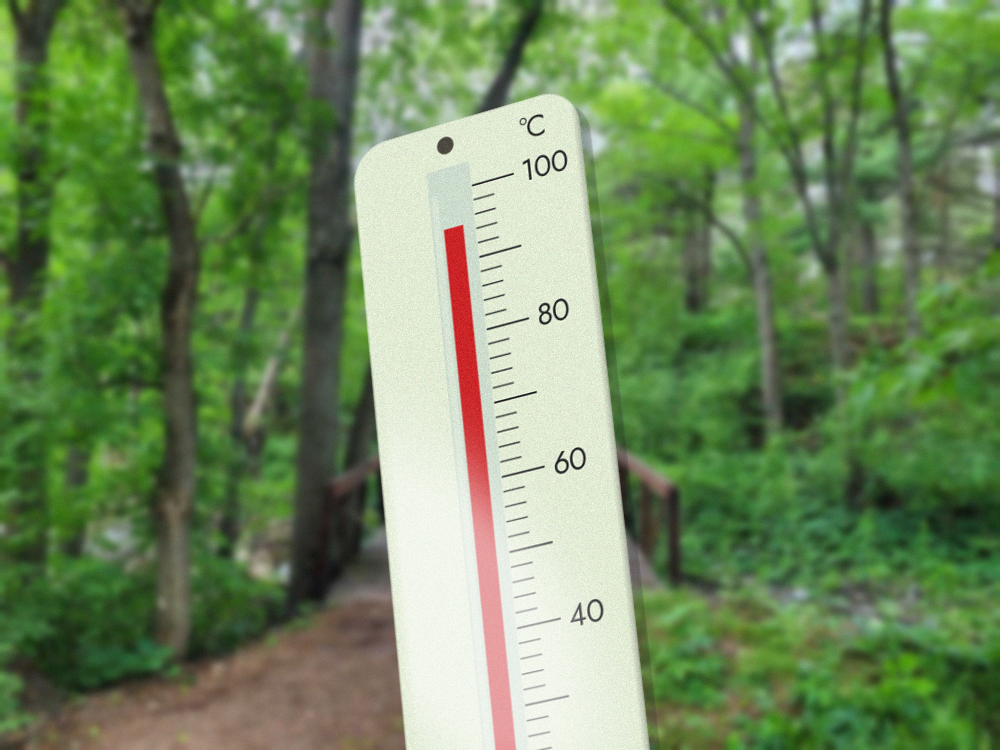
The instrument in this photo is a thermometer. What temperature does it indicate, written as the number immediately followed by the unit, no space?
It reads 95°C
